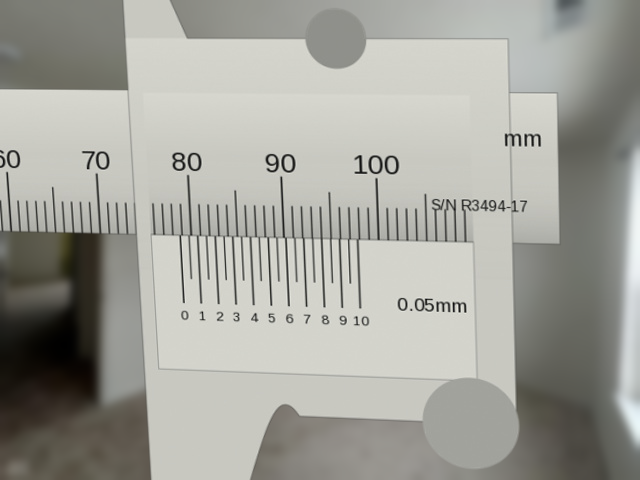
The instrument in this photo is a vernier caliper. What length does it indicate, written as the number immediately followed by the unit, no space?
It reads 78.8mm
